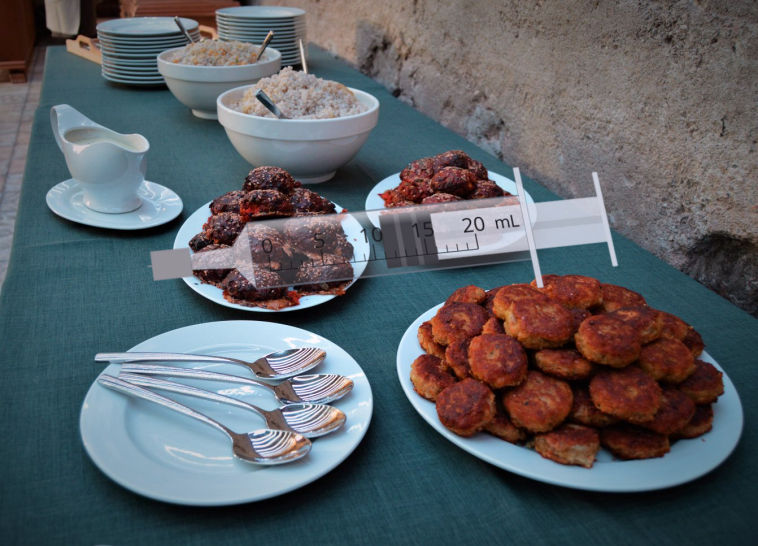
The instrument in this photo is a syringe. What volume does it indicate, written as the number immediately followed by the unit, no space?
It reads 11mL
